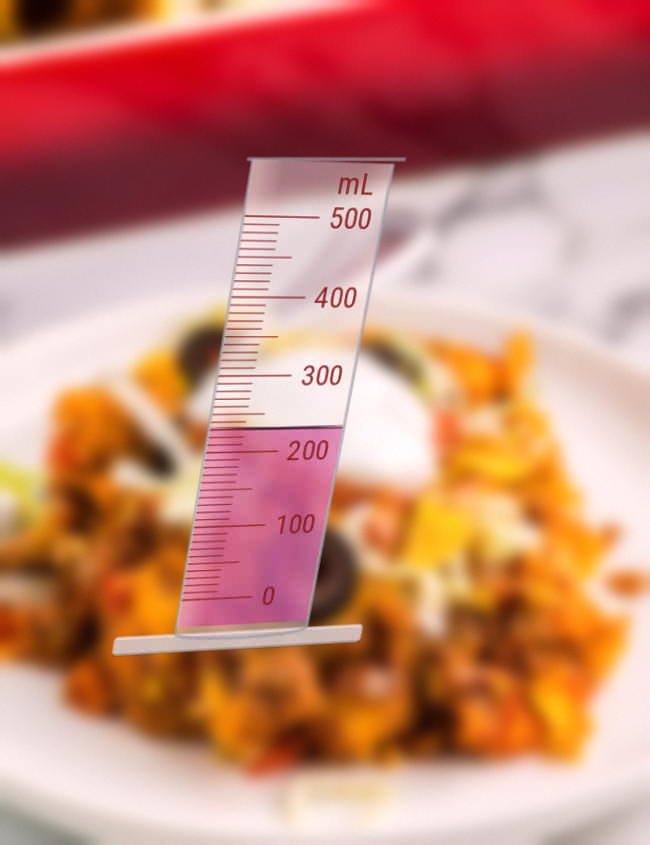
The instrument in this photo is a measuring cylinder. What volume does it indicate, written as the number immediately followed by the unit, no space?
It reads 230mL
